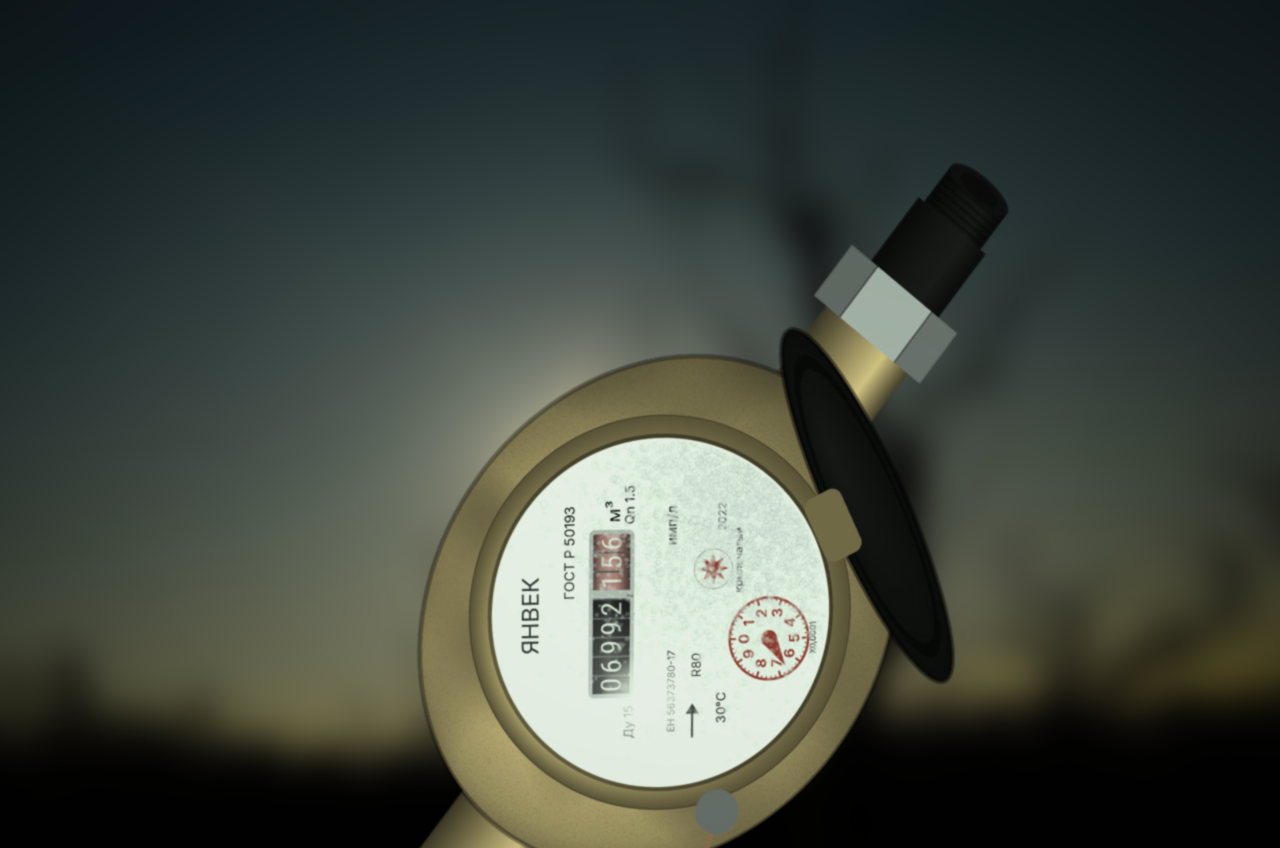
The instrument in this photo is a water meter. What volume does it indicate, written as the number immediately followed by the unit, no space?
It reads 6992.1566m³
